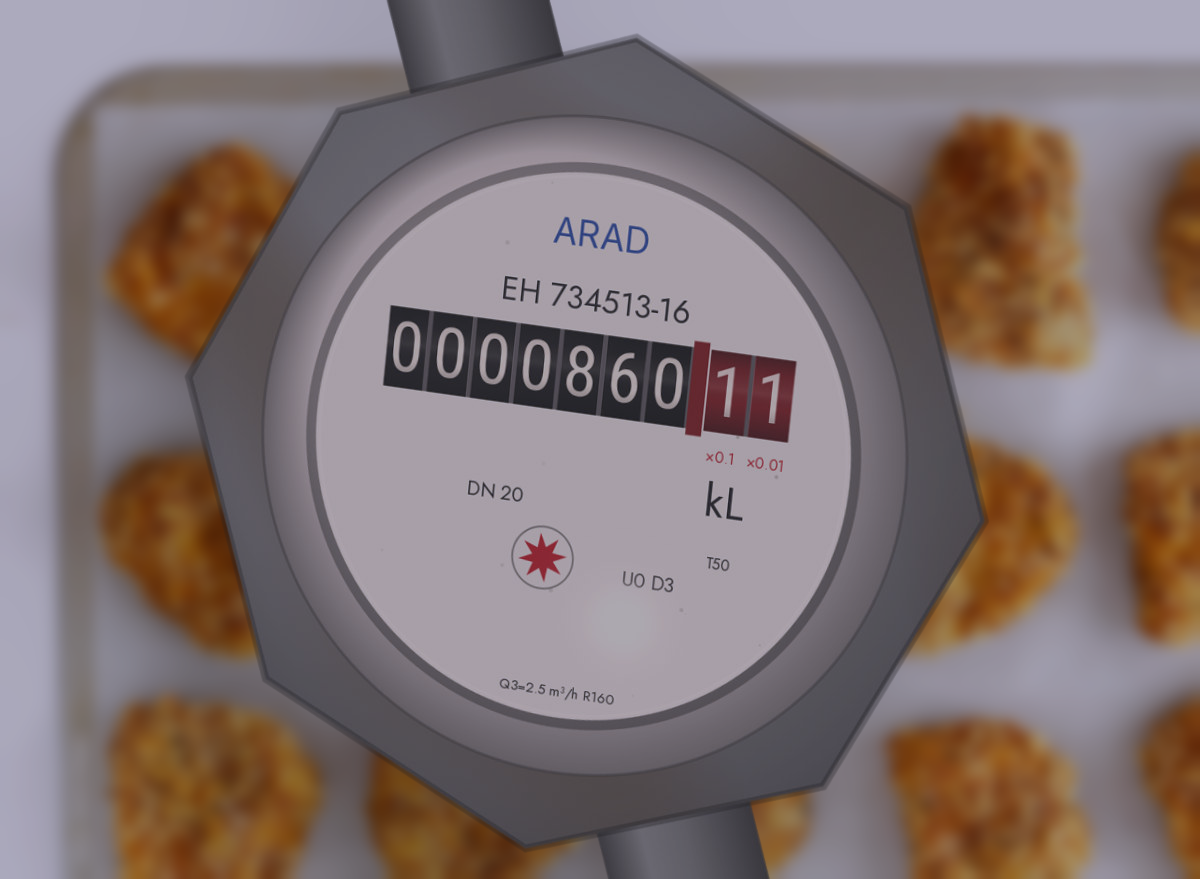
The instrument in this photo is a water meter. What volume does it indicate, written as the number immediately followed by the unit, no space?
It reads 860.11kL
